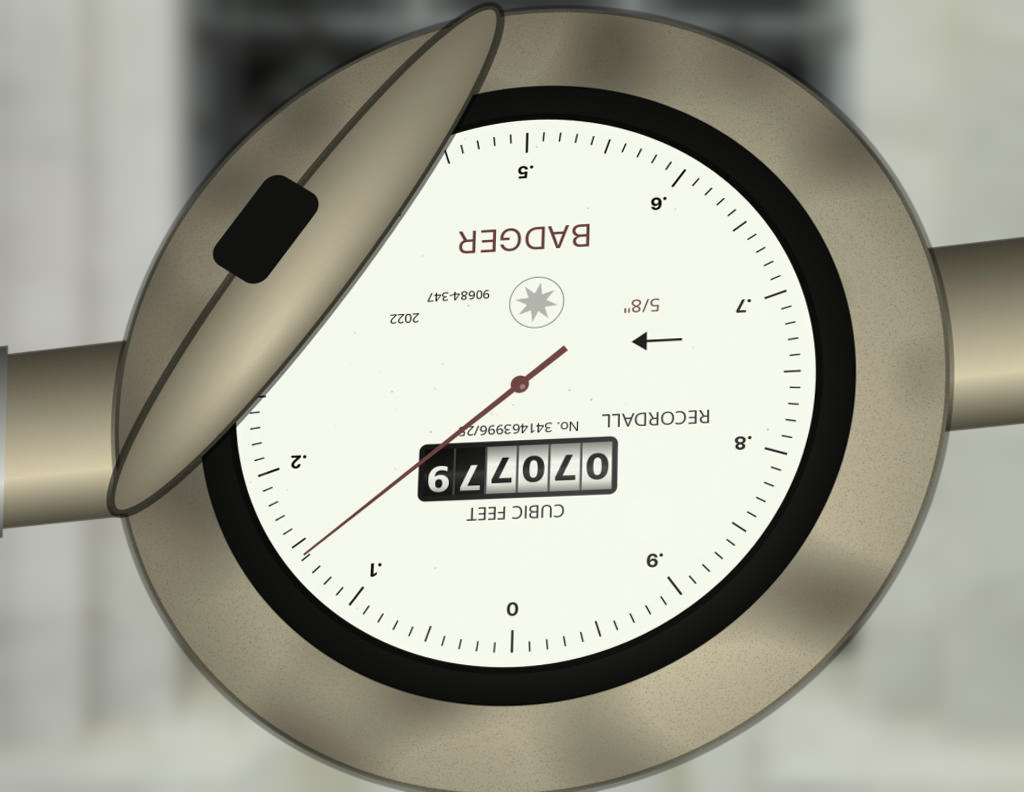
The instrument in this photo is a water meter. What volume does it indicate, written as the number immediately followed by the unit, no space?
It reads 70779.14ft³
